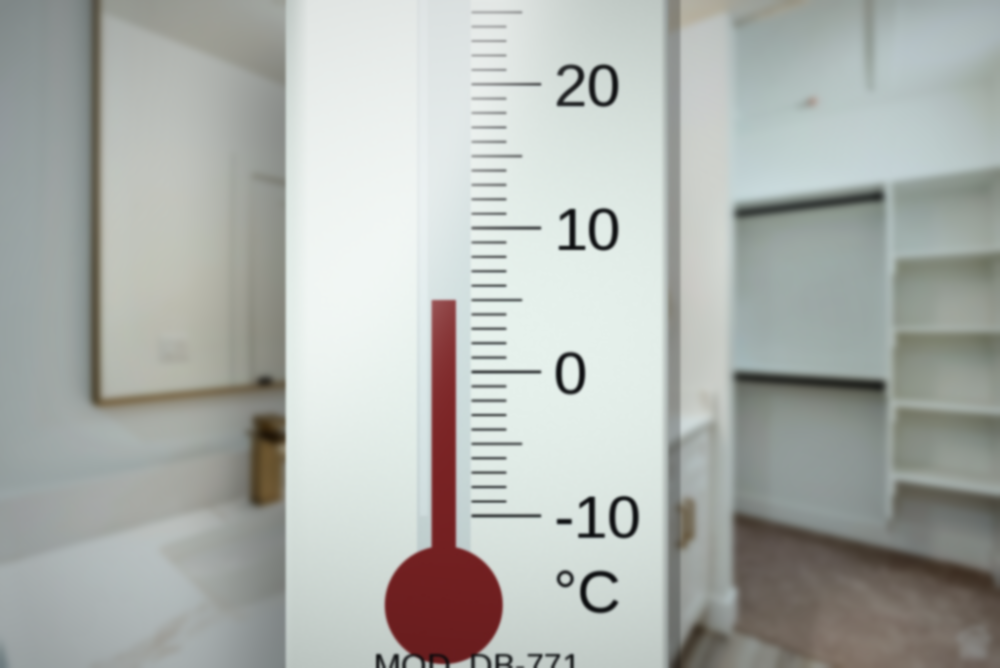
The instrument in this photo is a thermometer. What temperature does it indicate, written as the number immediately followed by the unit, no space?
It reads 5°C
